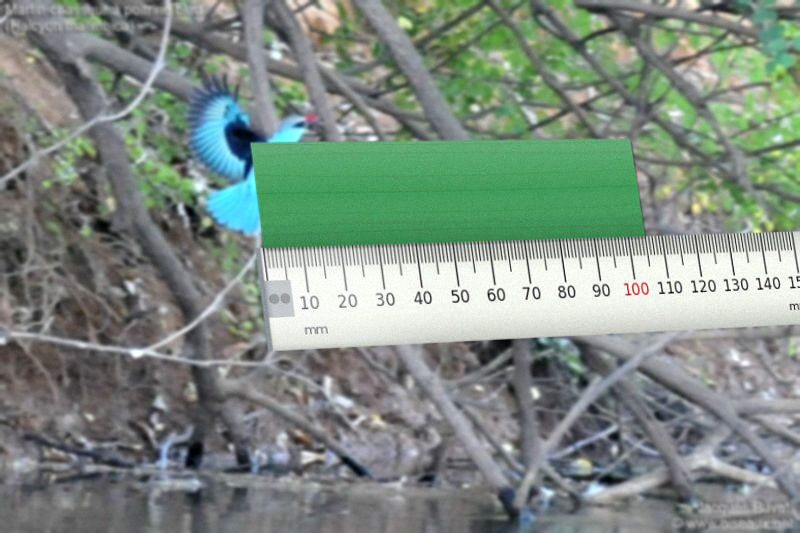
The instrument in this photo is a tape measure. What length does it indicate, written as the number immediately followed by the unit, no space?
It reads 105mm
